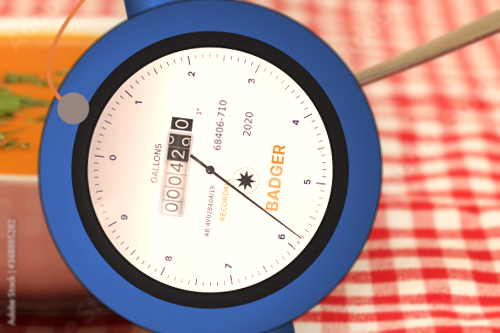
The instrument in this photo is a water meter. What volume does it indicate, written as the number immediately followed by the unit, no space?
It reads 4285.8gal
